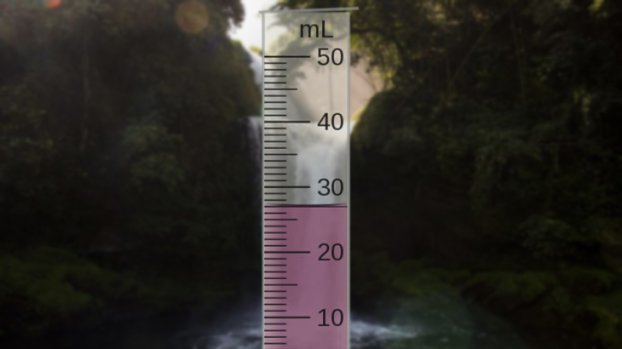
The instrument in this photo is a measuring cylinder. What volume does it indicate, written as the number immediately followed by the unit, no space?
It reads 27mL
